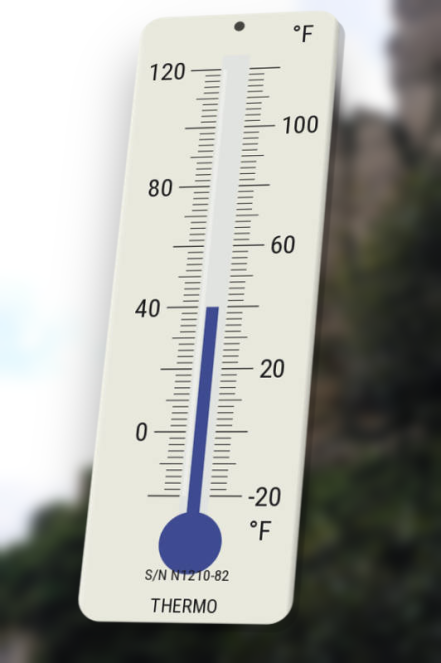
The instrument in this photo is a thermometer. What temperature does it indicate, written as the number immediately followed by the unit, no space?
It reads 40°F
